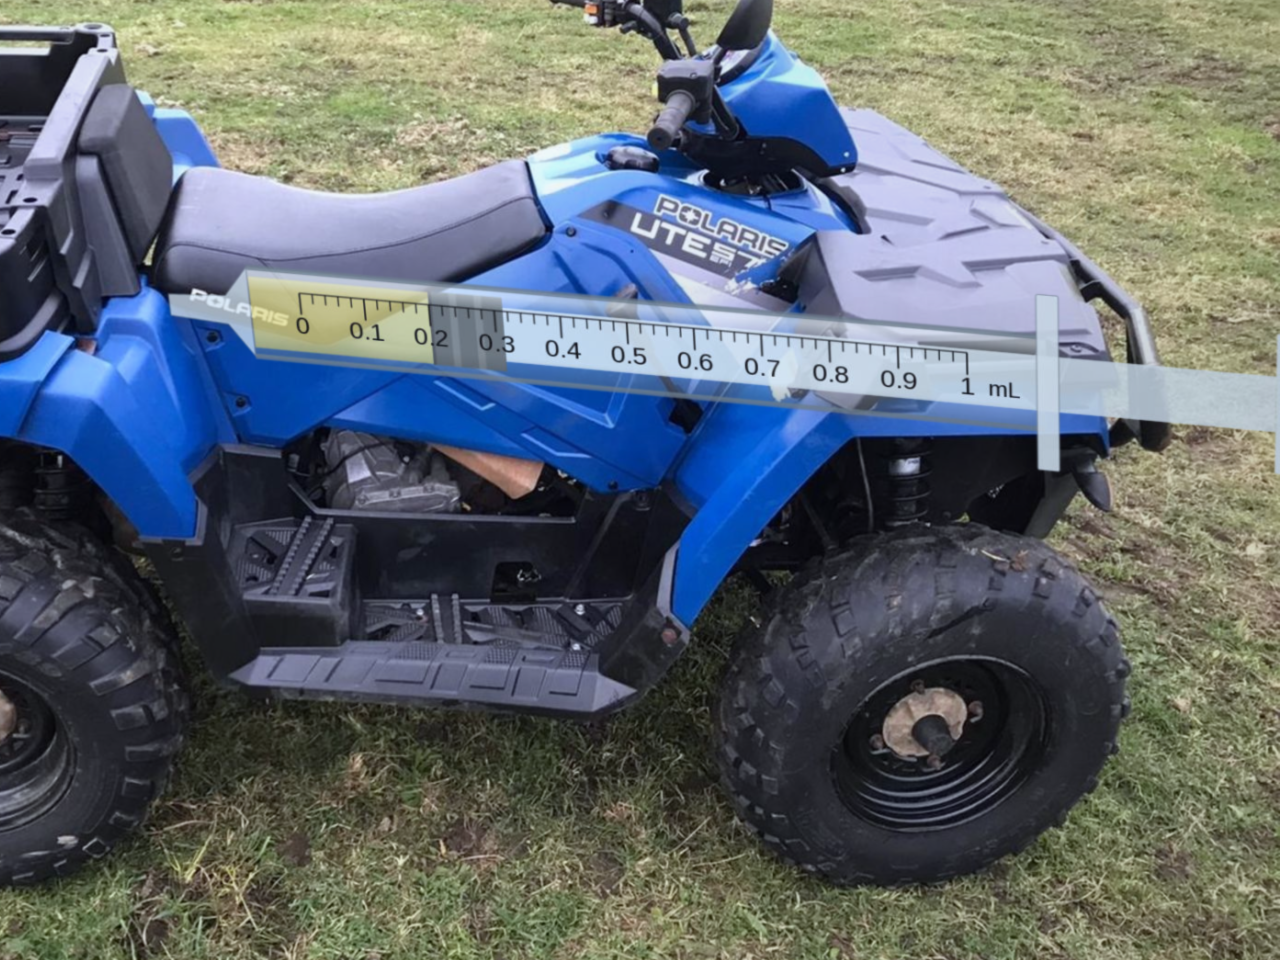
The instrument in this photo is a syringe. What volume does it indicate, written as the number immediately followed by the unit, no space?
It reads 0.2mL
